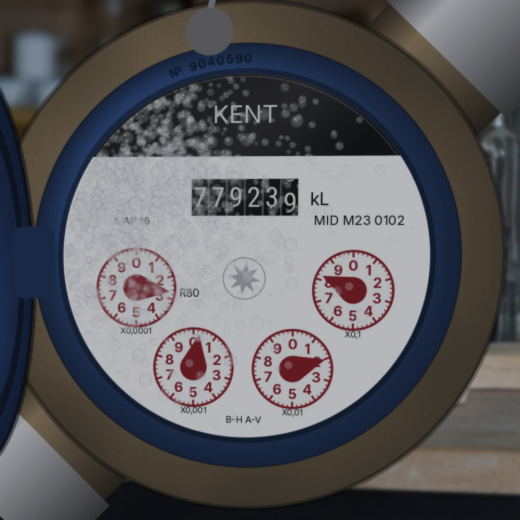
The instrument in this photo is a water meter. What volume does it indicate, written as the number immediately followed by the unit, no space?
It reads 779238.8202kL
